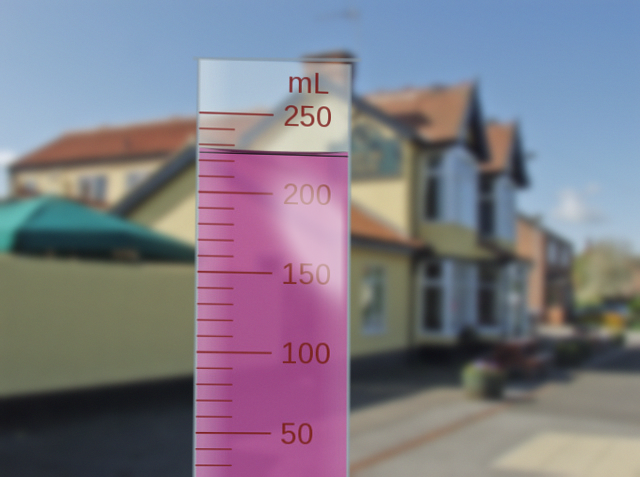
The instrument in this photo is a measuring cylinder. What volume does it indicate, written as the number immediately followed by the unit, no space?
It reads 225mL
